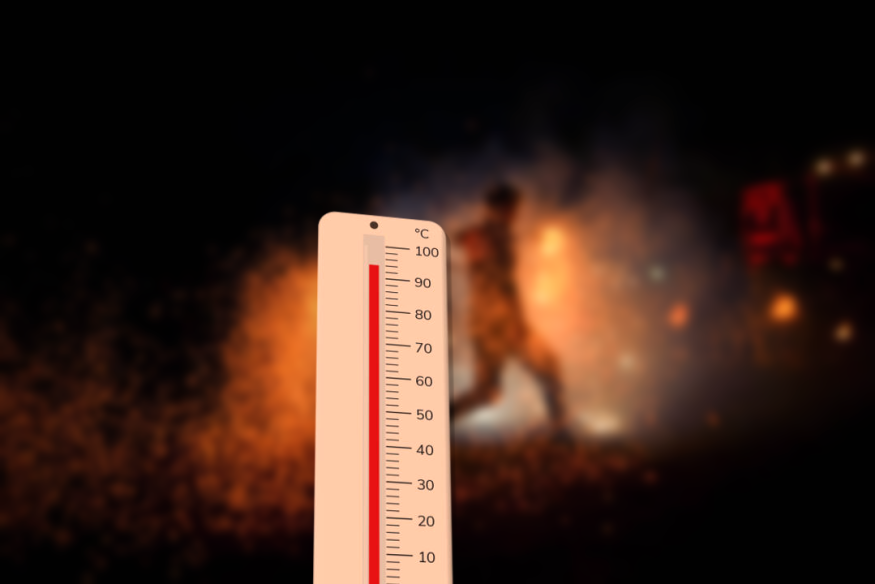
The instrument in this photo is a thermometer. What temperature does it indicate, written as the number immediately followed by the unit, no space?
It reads 94°C
